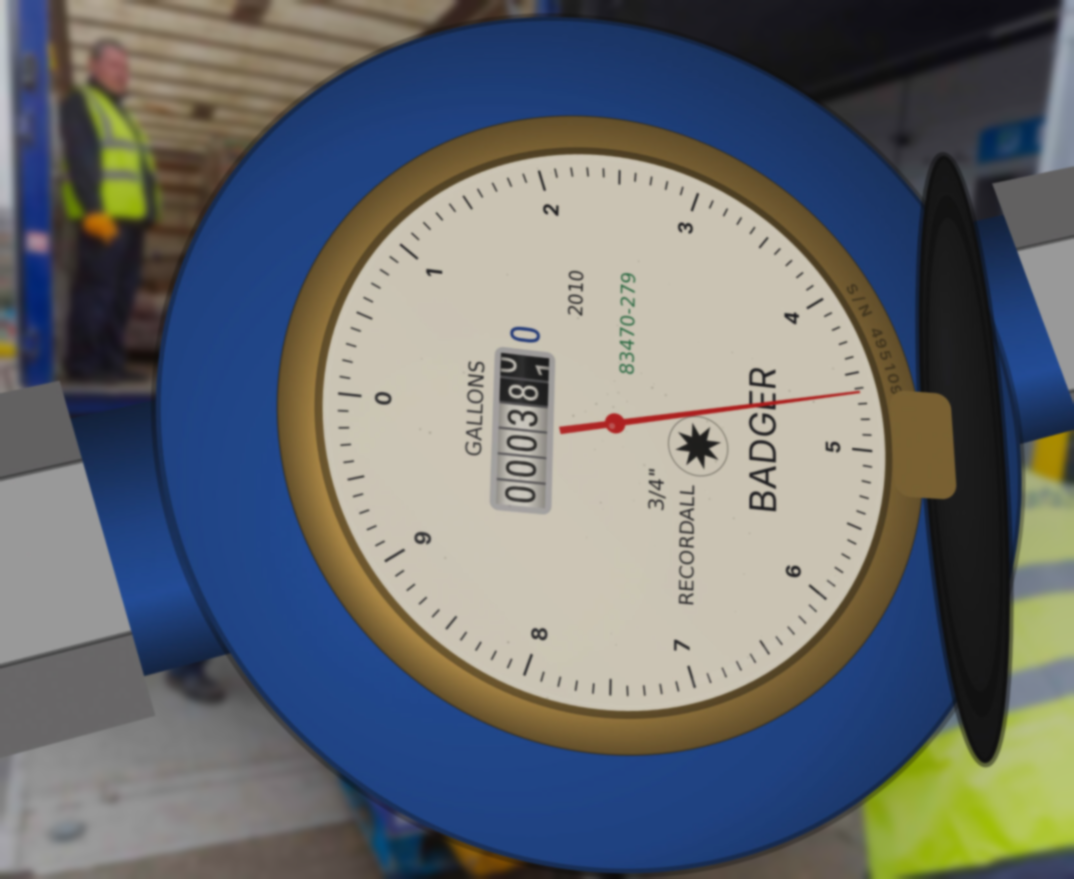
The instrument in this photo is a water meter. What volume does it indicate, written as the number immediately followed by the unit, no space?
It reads 3804.6gal
